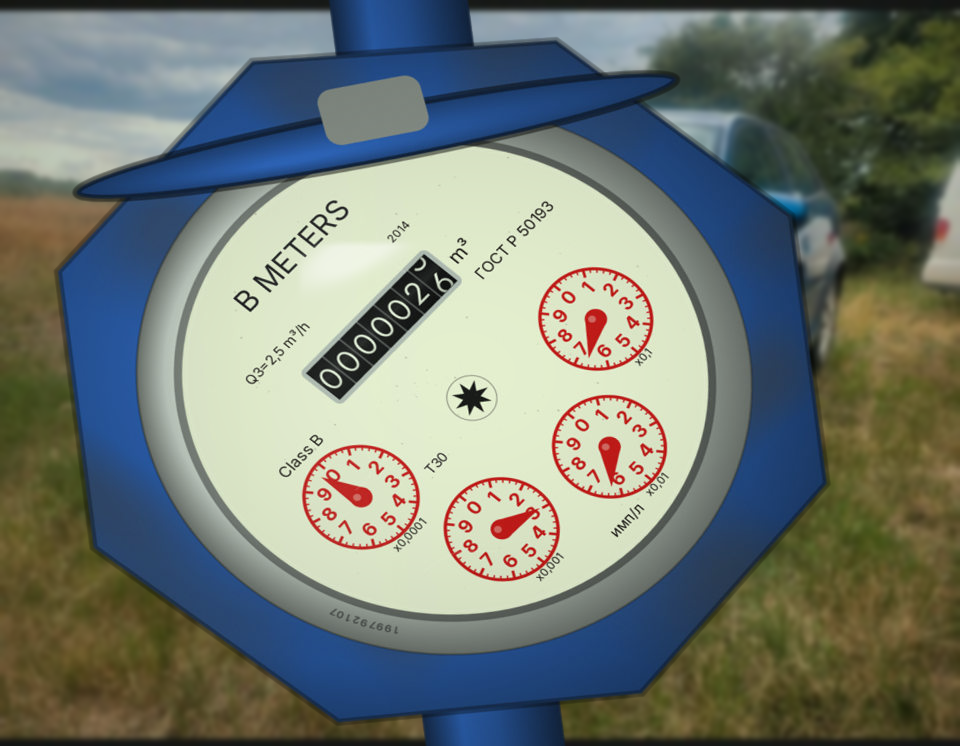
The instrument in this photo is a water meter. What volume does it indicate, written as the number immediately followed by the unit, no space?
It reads 25.6629m³
